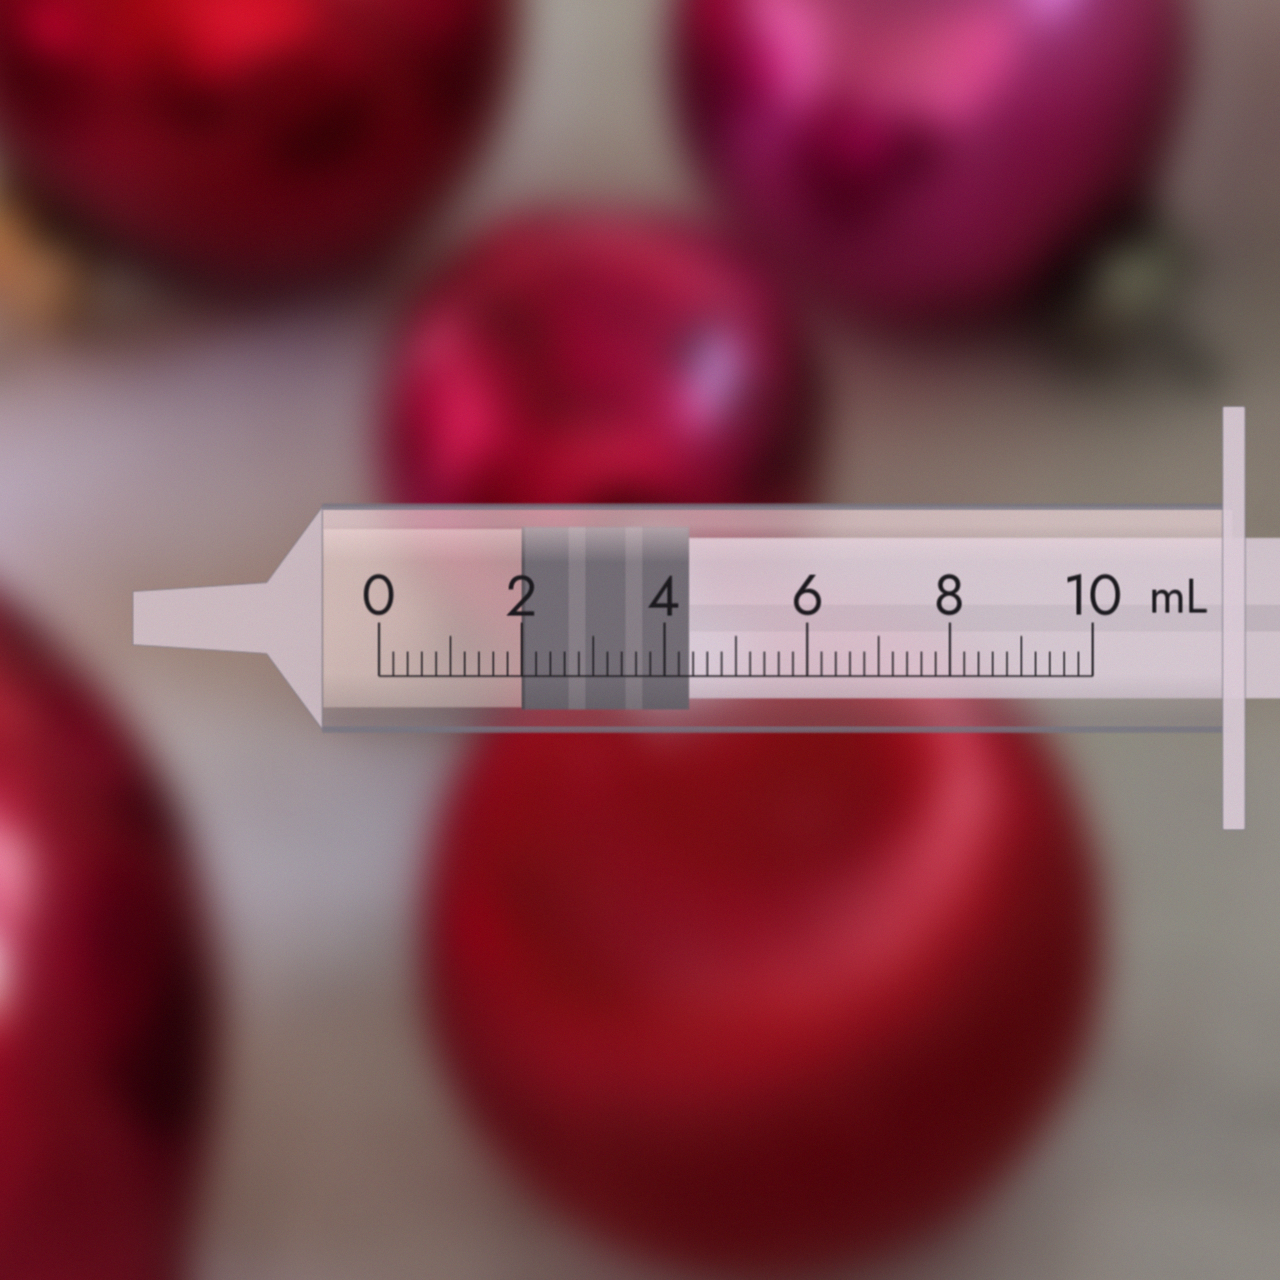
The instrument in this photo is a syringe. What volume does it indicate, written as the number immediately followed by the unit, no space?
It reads 2mL
